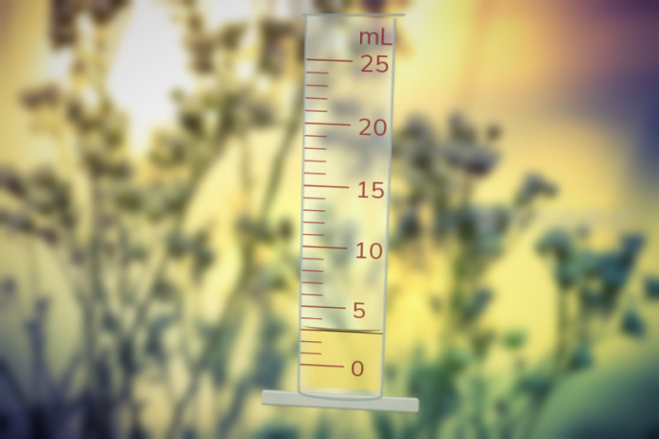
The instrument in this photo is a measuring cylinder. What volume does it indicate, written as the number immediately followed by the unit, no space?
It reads 3mL
